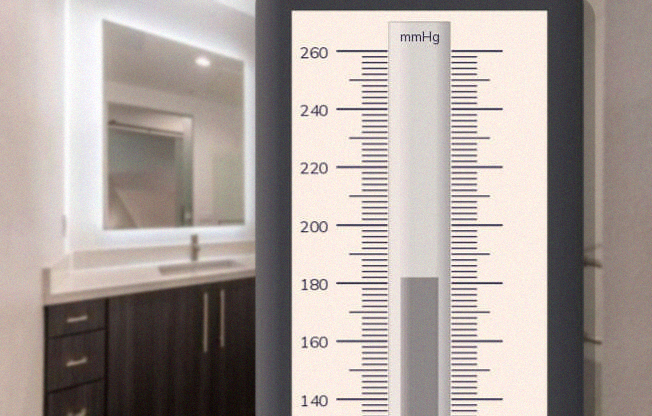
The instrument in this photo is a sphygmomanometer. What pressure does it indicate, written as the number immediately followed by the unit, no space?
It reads 182mmHg
